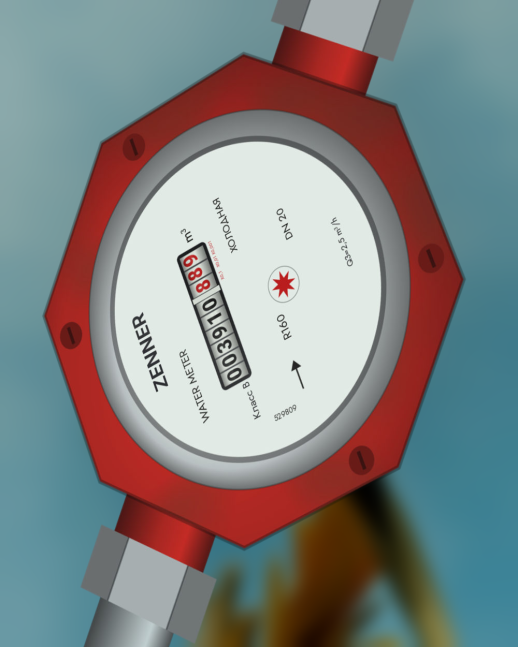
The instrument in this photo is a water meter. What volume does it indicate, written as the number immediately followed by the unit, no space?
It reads 3910.889m³
